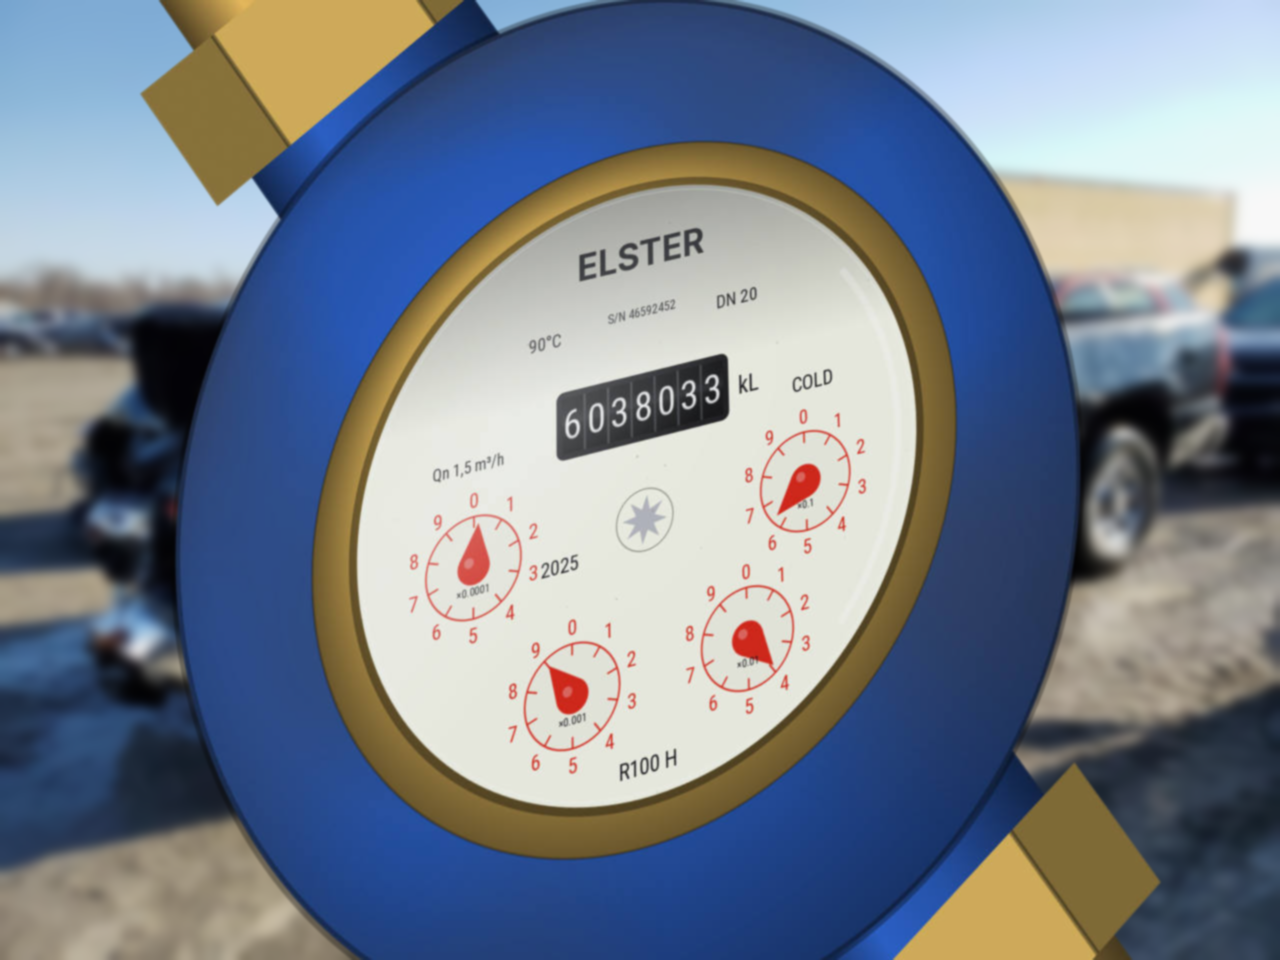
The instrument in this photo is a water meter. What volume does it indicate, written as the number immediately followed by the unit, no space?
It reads 6038033.6390kL
